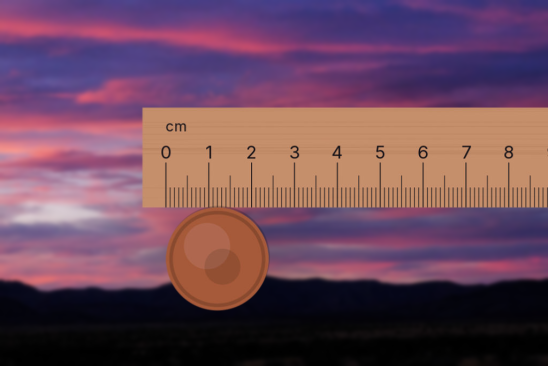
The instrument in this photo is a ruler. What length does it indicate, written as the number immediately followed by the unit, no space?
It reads 2.4cm
